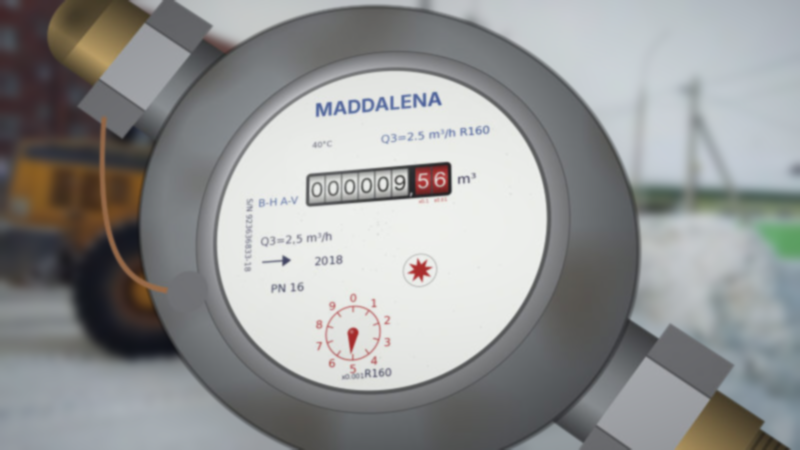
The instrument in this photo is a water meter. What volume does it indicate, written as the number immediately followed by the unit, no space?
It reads 9.565m³
